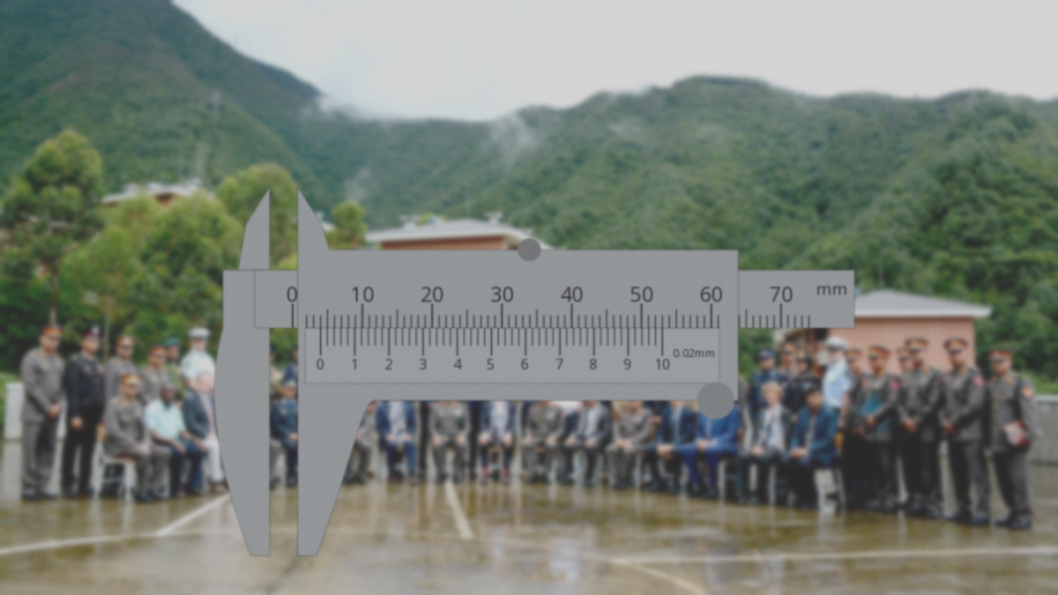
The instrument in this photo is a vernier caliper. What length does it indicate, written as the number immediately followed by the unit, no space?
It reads 4.0mm
